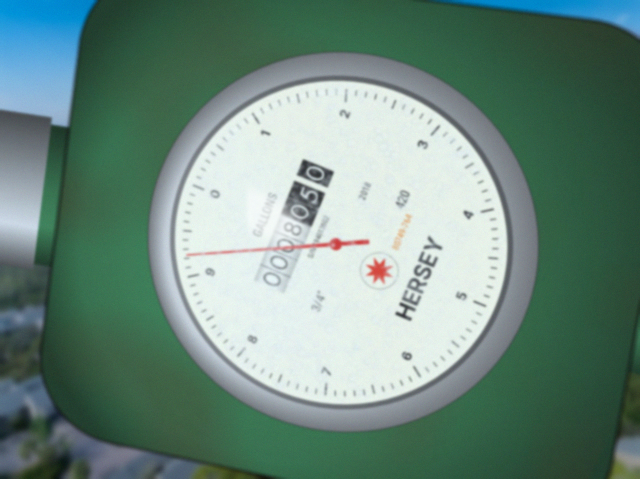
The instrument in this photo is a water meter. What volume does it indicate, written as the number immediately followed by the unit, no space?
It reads 8049.2gal
